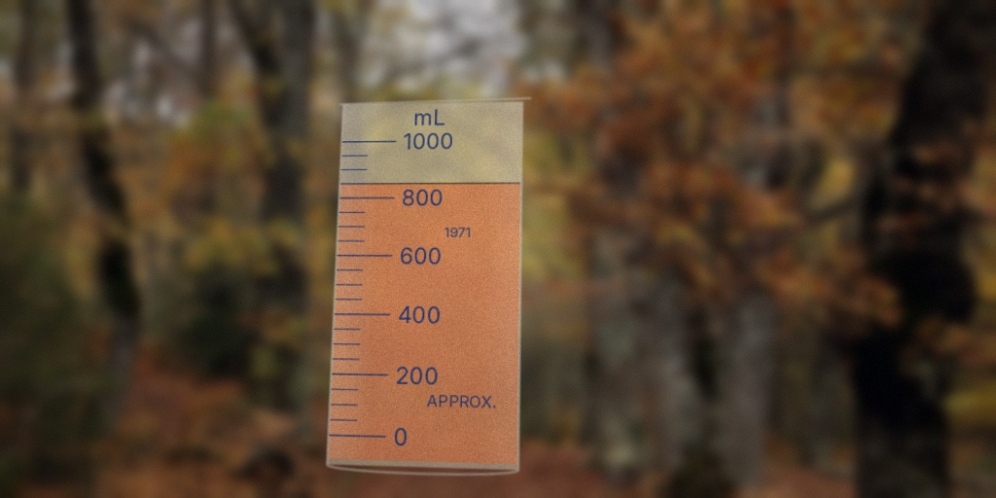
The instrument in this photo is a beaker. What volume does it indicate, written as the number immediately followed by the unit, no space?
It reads 850mL
